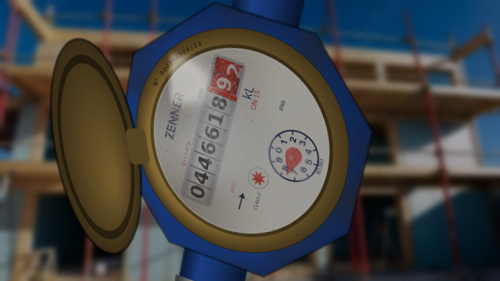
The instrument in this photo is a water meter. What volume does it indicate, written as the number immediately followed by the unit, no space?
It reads 446618.917kL
